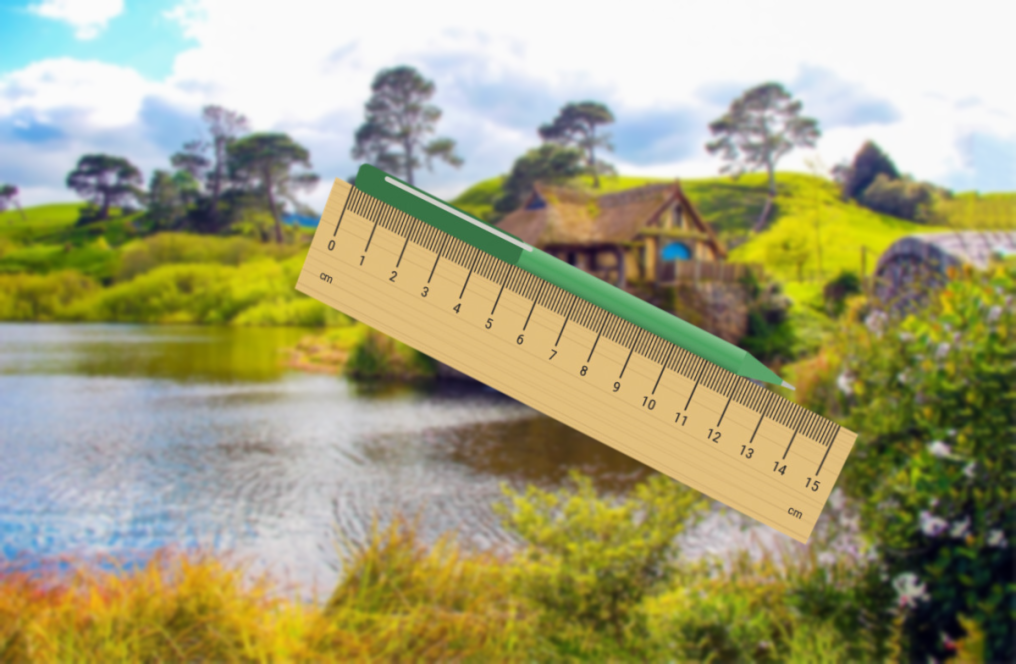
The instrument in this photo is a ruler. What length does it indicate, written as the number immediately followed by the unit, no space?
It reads 13.5cm
